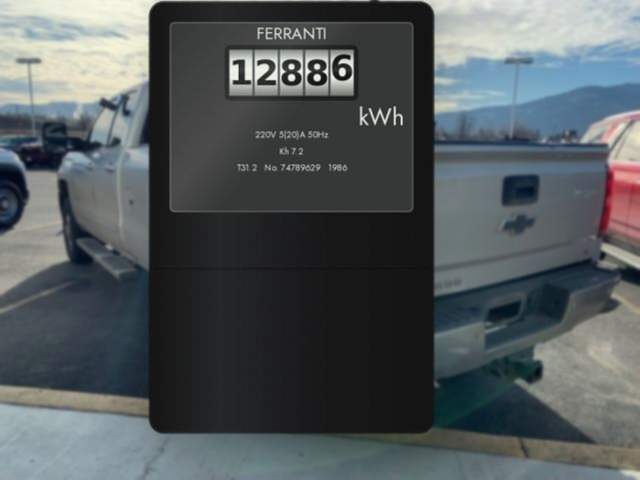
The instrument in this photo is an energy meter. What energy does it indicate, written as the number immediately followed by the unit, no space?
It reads 12886kWh
